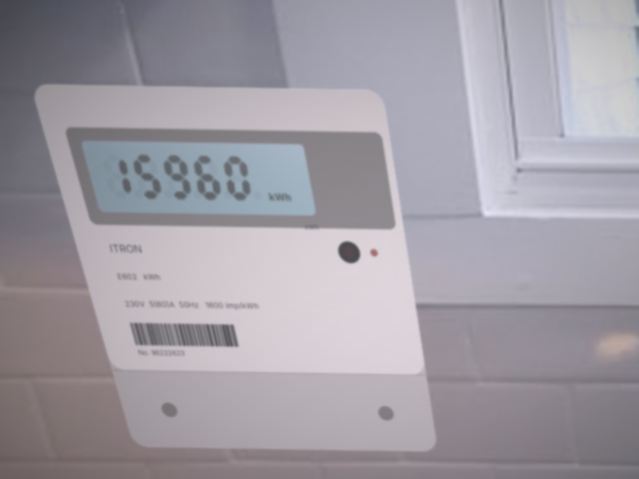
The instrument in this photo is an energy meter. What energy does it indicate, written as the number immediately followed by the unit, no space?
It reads 15960kWh
